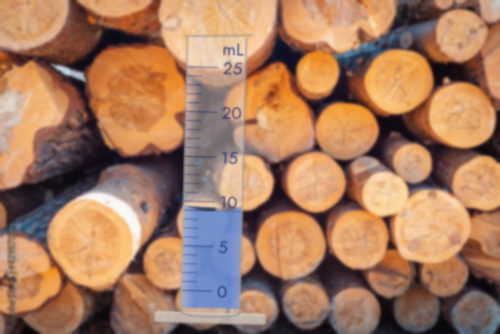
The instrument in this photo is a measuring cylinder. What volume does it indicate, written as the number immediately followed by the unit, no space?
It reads 9mL
